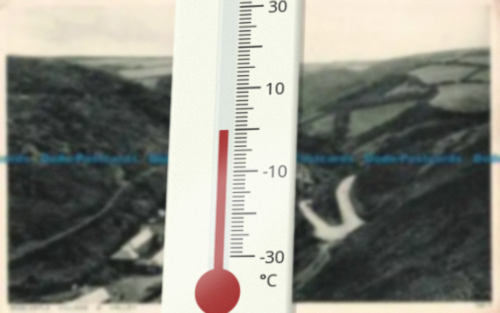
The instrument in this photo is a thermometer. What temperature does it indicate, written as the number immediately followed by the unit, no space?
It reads 0°C
